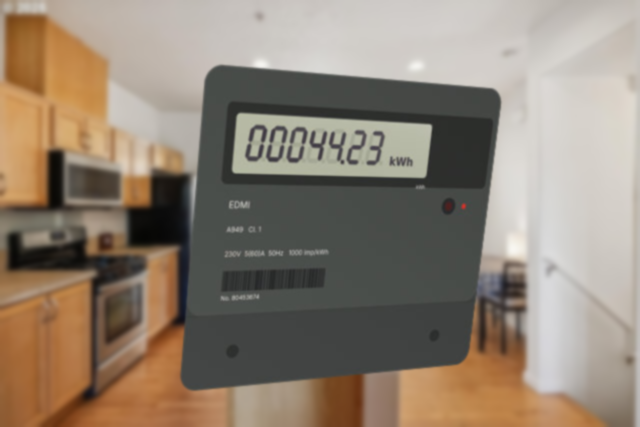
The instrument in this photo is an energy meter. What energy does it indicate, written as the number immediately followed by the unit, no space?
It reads 44.23kWh
